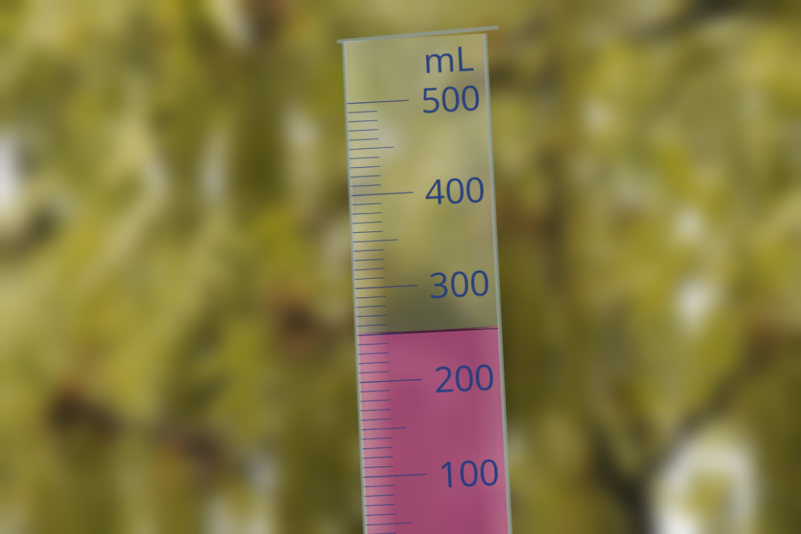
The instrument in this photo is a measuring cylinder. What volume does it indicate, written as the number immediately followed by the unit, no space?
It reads 250mL
